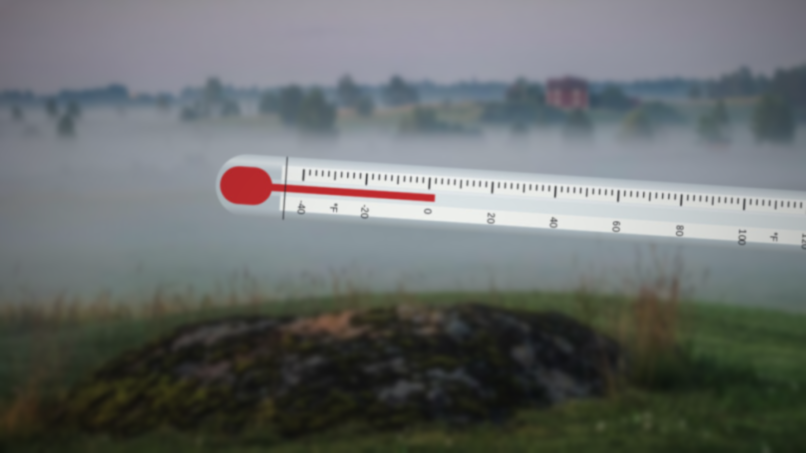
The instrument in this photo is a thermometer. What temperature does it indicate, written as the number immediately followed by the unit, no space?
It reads 2°F
